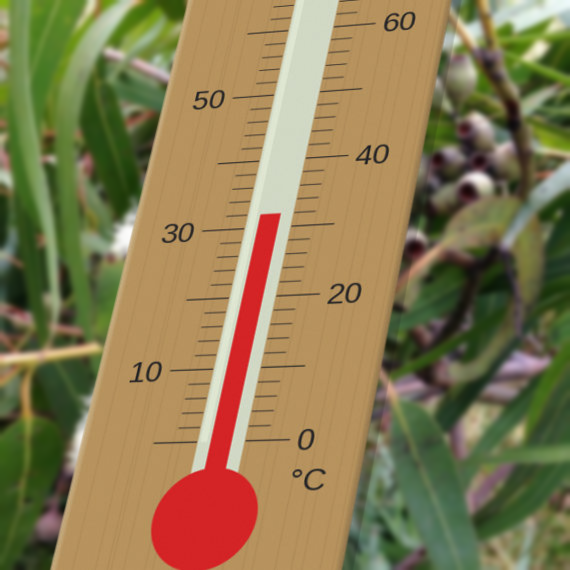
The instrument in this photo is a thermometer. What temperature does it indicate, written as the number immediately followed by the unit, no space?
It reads 32°C
